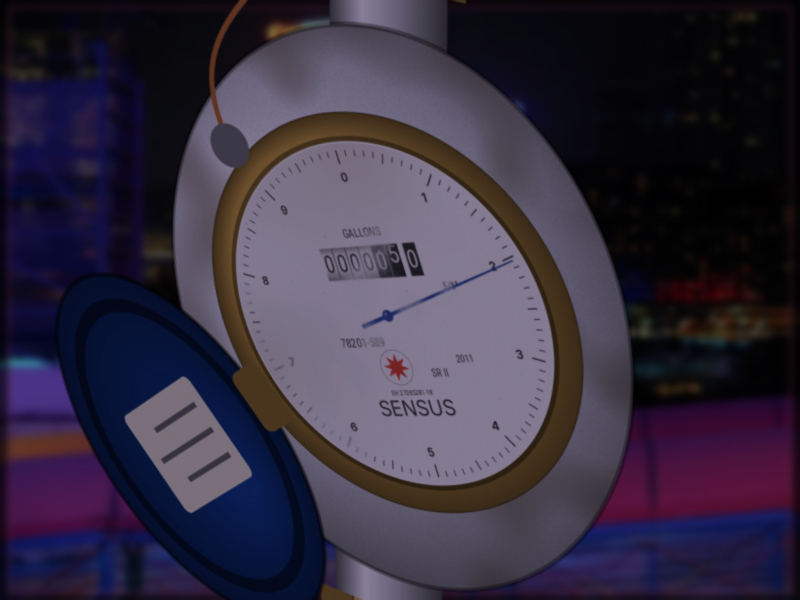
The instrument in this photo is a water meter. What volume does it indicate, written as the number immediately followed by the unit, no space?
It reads 52.0gal
